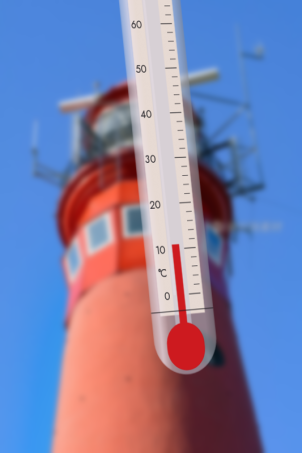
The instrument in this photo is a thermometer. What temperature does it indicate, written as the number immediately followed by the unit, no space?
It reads 11°C
